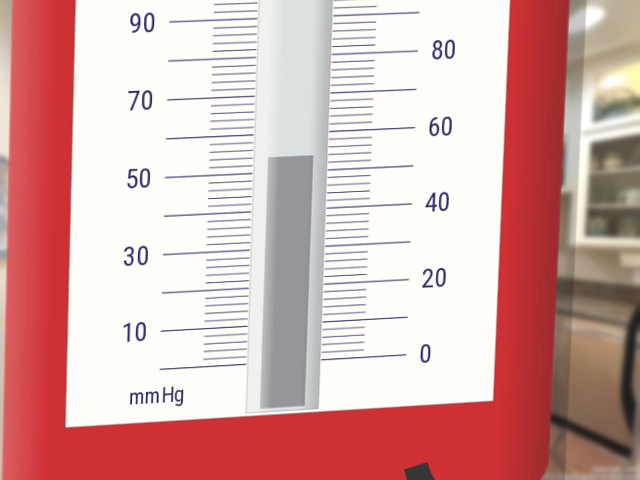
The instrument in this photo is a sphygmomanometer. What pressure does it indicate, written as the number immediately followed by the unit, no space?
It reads 54mmHg
